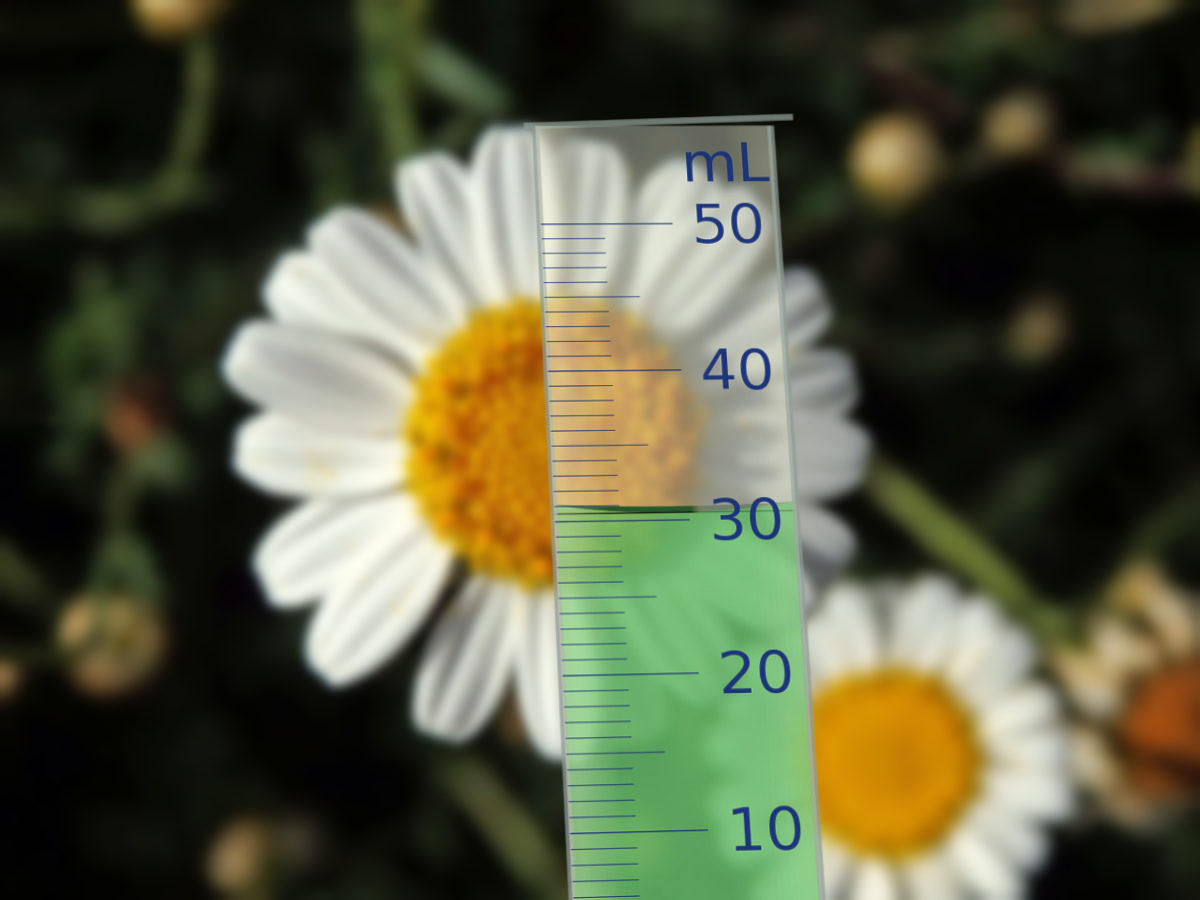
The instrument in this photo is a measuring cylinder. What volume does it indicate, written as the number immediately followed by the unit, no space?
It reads 30.5mL
